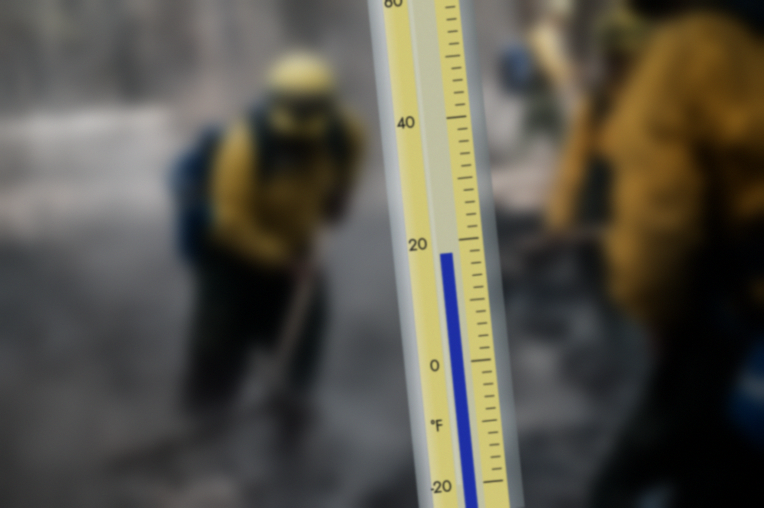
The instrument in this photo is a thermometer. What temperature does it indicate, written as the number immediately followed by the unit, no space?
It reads 18°F
